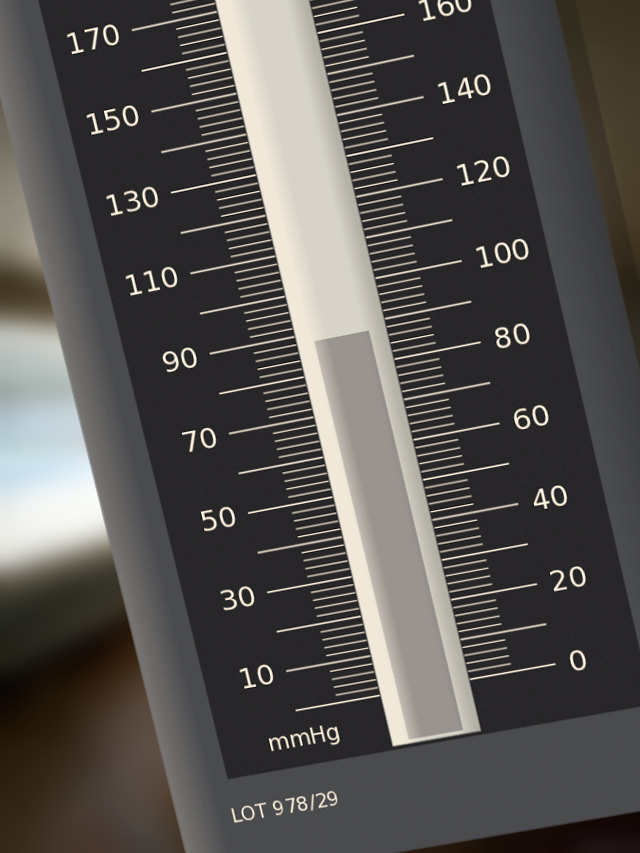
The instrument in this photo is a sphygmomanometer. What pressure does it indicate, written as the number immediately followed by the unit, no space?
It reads 88mmHg
